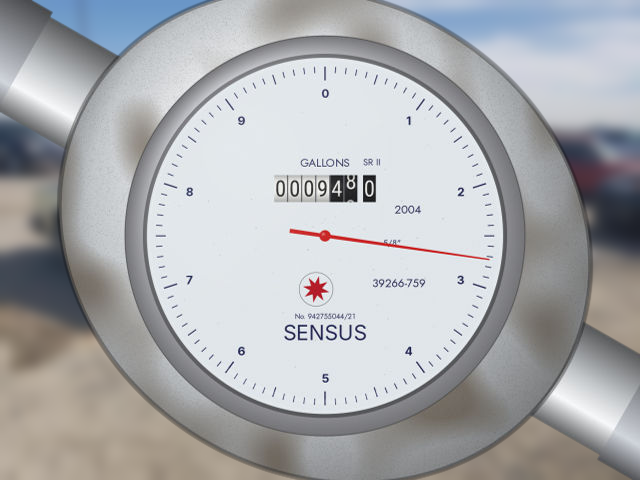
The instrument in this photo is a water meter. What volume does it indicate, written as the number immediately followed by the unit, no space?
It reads 9482.7gal
